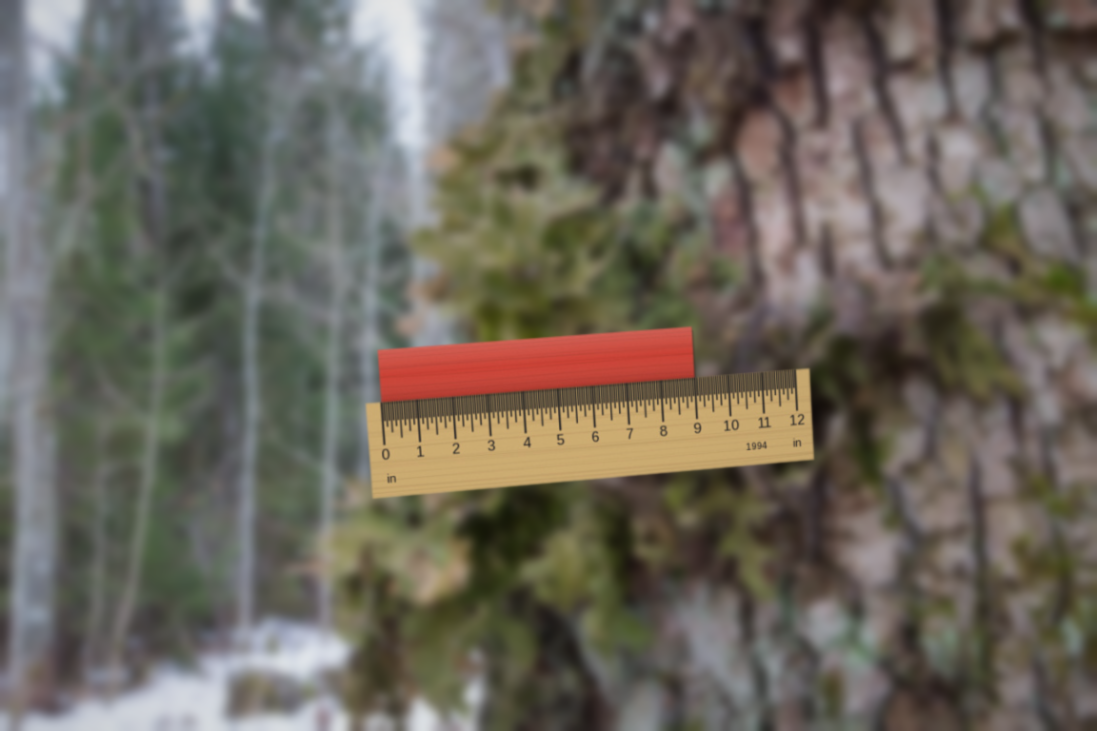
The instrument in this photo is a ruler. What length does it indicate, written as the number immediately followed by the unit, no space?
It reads 9in
